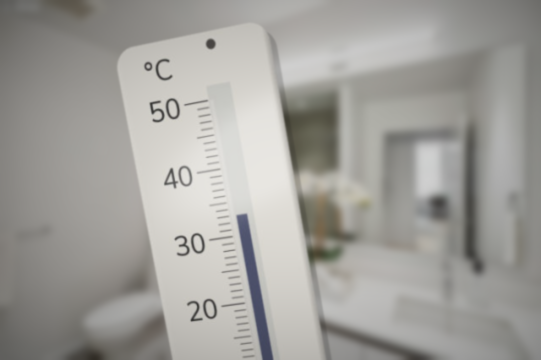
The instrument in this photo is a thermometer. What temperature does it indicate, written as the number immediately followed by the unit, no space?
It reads 33°C
